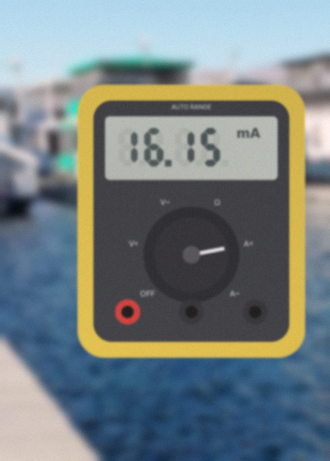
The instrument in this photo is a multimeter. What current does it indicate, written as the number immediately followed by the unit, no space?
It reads 16.15mA
